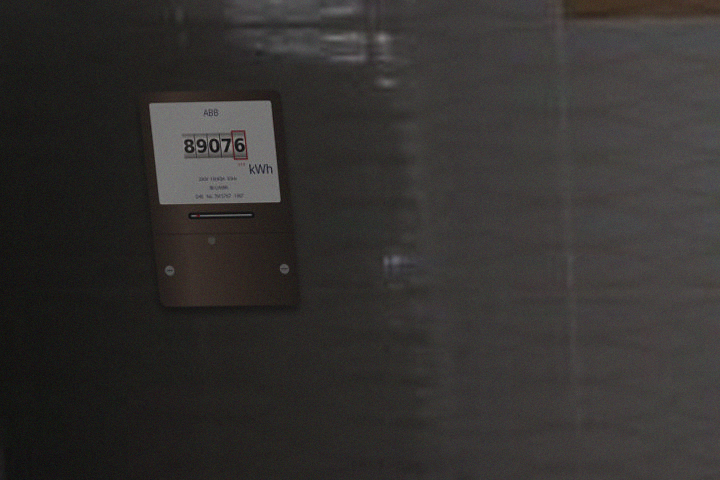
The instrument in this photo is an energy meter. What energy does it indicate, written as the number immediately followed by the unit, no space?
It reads 8907.6kWh
